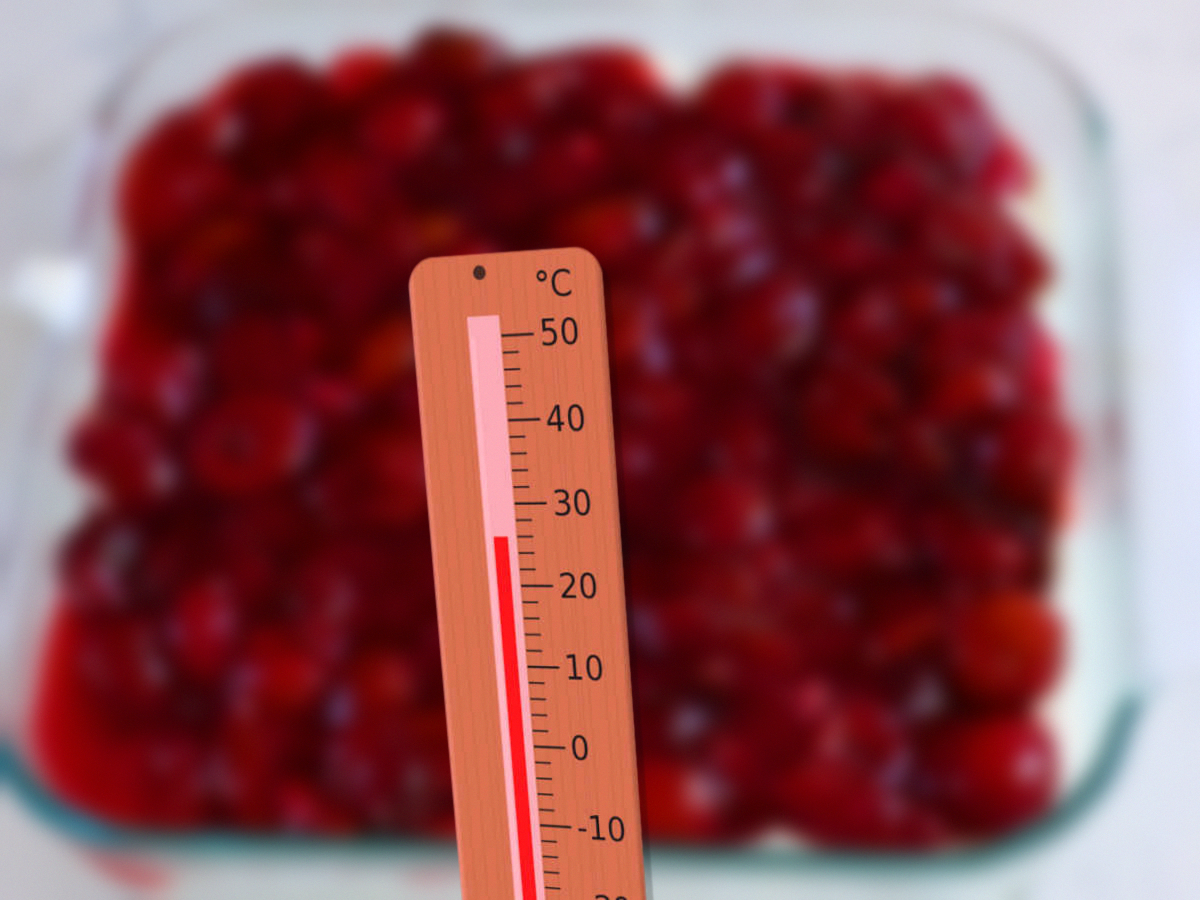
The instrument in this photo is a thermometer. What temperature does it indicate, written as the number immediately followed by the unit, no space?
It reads 26°C
